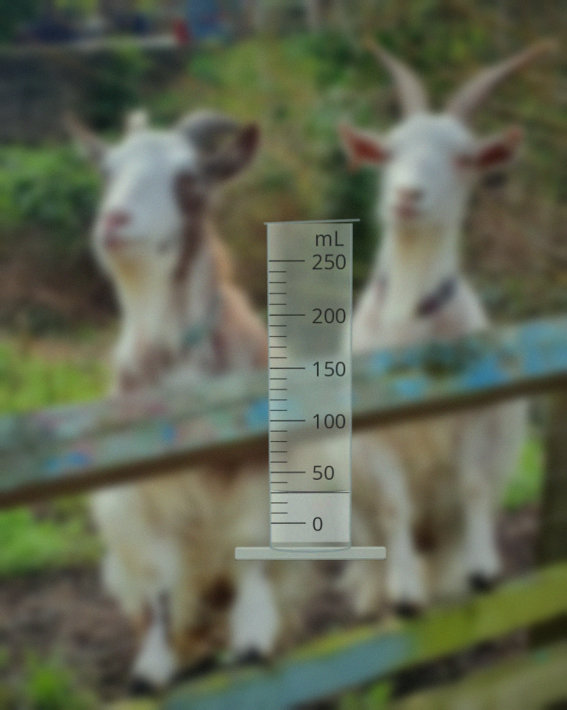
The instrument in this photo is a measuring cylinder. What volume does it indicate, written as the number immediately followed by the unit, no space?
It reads 30mL
